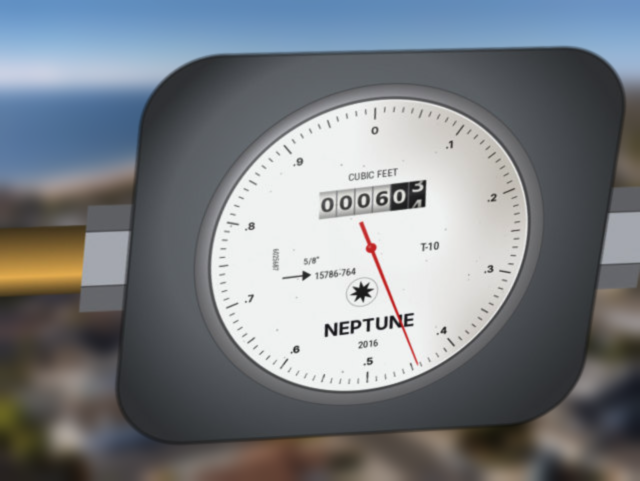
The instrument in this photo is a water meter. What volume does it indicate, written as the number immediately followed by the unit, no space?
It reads 603.44ft³
